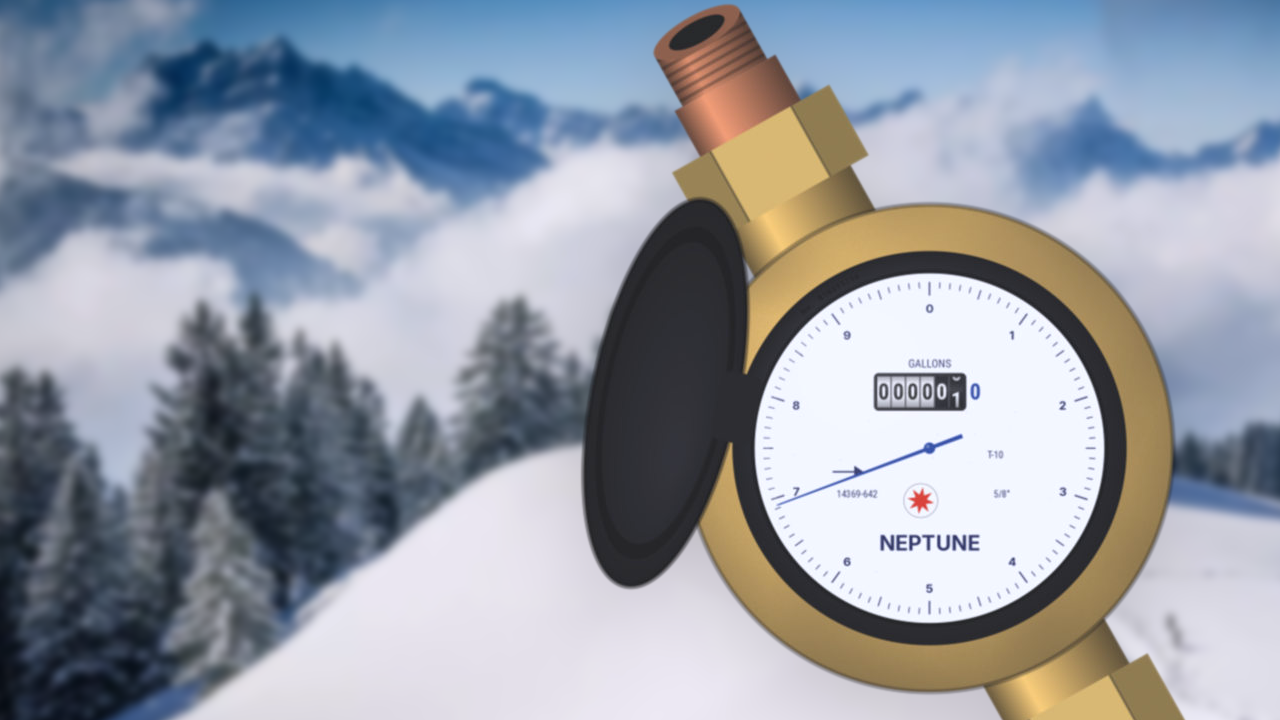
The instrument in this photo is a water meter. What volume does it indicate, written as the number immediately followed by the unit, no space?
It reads 6.9gal
